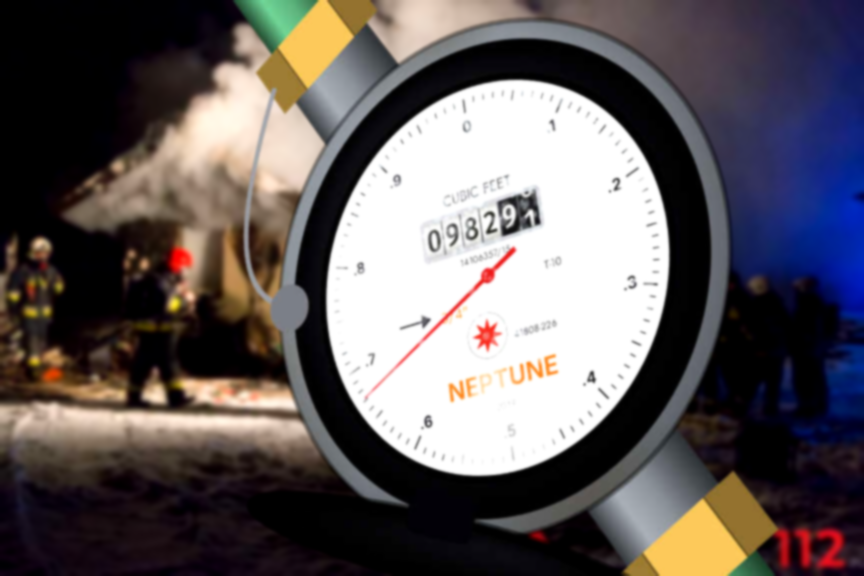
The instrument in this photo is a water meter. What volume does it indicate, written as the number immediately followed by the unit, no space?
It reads 98290.67ft³
